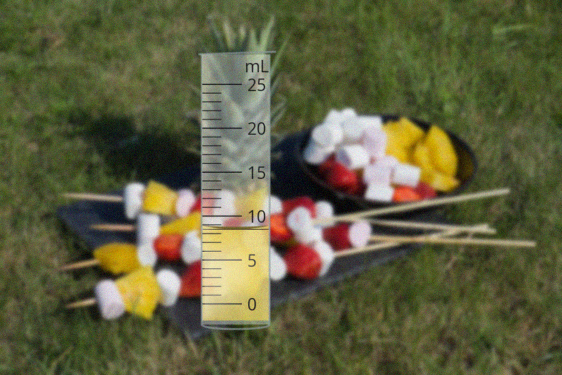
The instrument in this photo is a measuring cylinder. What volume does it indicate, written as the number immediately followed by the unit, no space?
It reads 8.5mL
